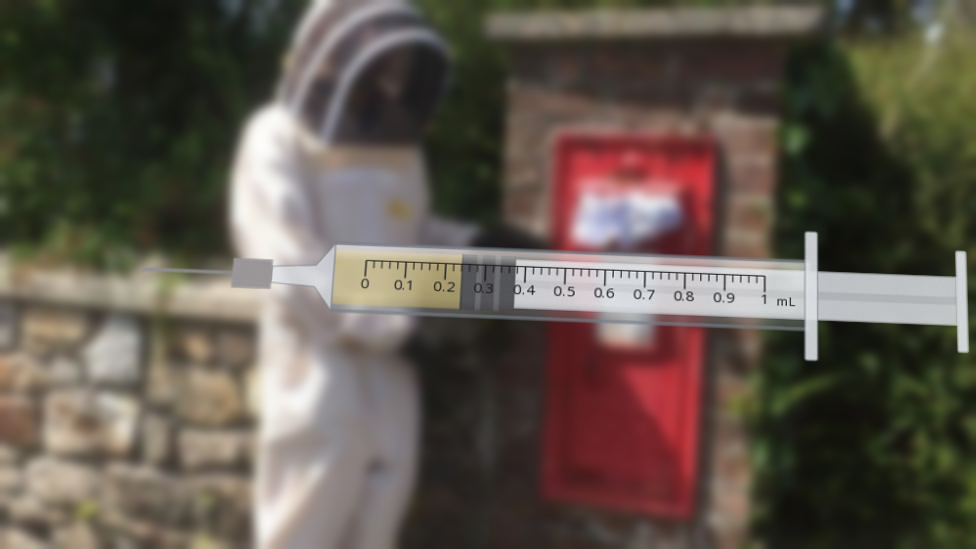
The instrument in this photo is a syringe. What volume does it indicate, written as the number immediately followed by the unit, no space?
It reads 0.24mL
